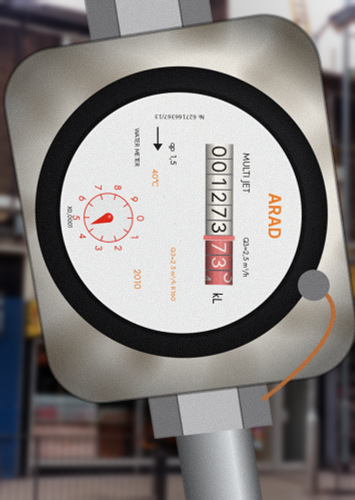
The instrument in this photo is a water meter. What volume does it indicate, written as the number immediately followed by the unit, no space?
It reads 1273.7334kL
